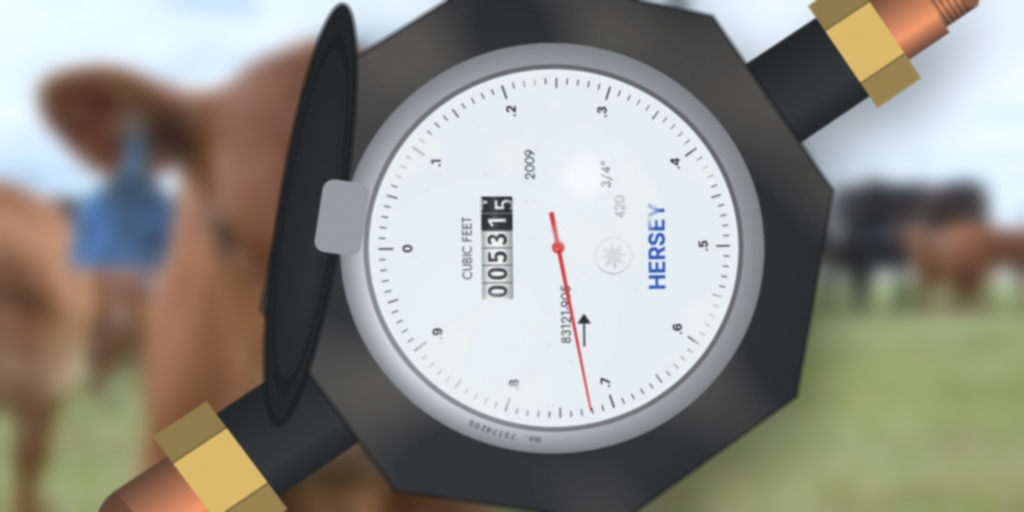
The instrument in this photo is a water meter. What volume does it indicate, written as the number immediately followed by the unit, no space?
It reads 5314.72ft³
